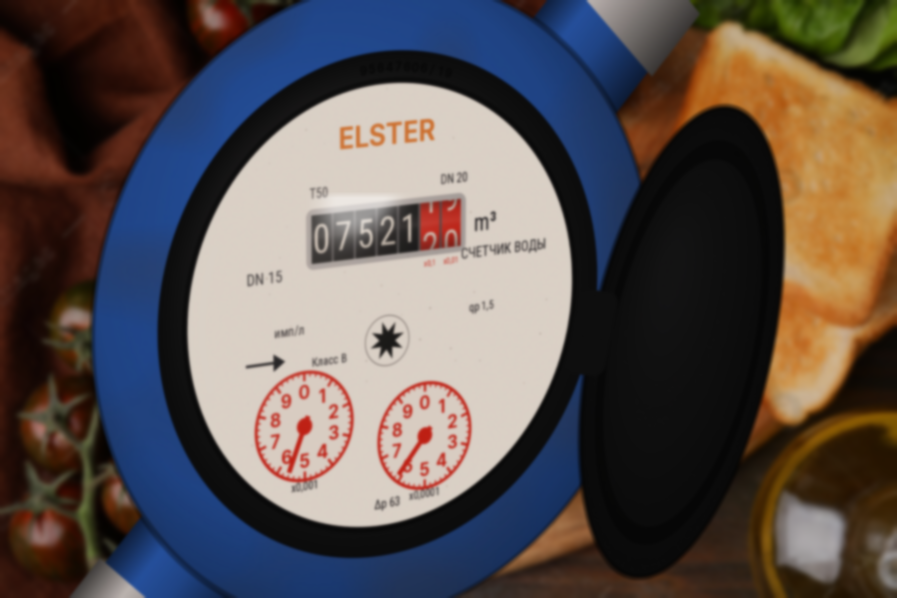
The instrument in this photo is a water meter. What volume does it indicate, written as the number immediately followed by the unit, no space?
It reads 7521.1956m³
